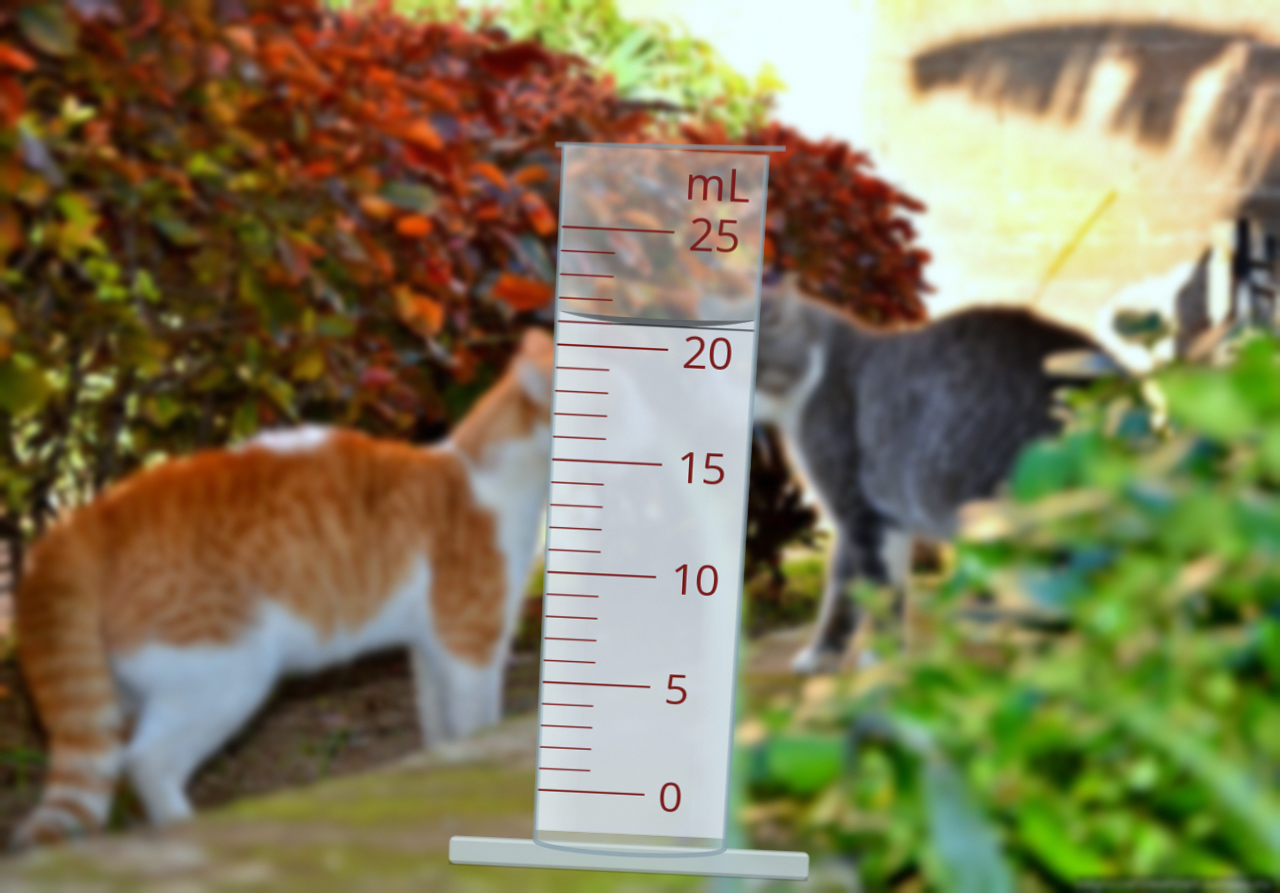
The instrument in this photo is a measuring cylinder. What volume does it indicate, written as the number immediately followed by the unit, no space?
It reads 21mL
